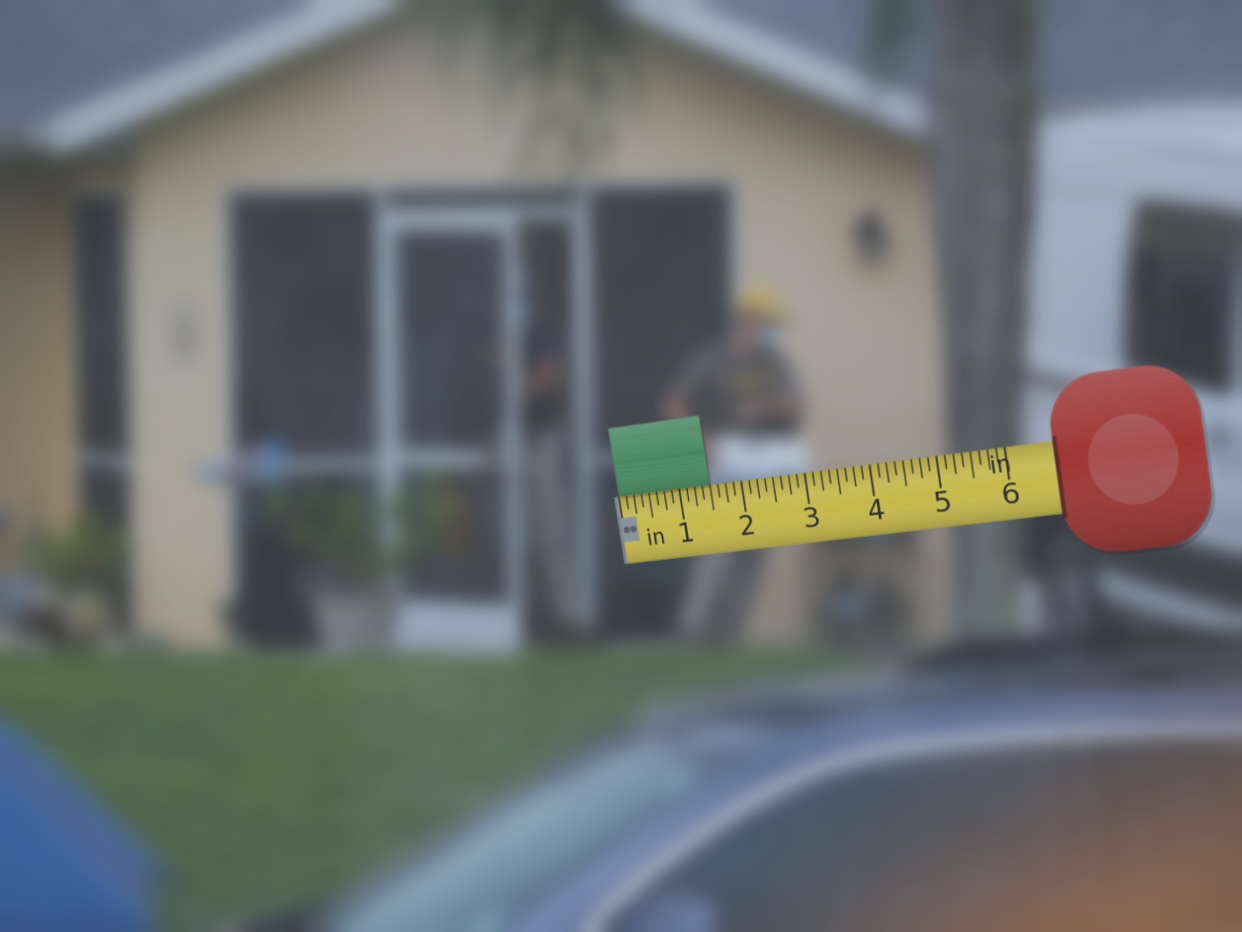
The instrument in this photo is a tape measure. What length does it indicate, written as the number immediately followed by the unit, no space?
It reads 1.5in
